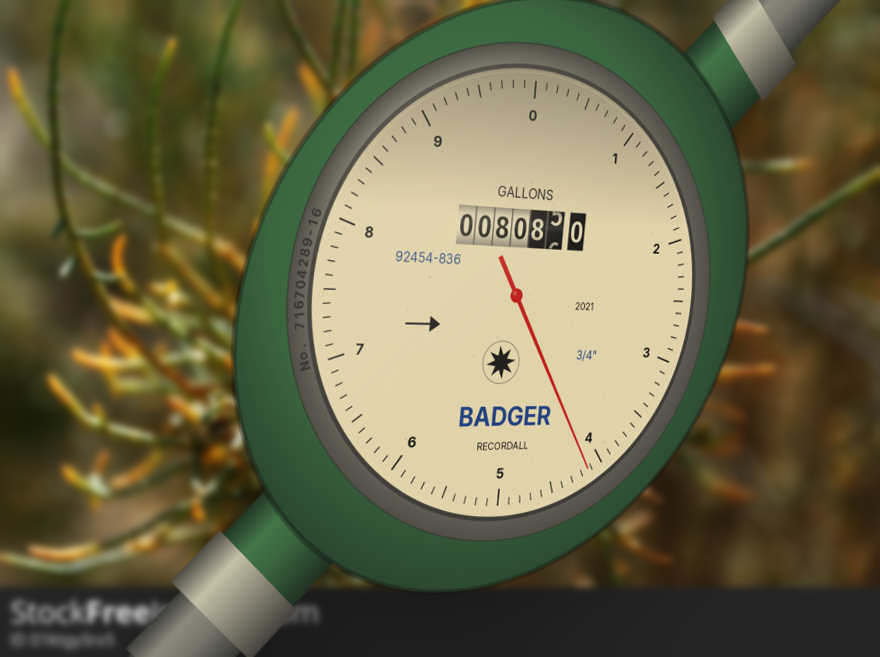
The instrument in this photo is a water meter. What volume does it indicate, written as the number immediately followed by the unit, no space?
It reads 80854.1gal
